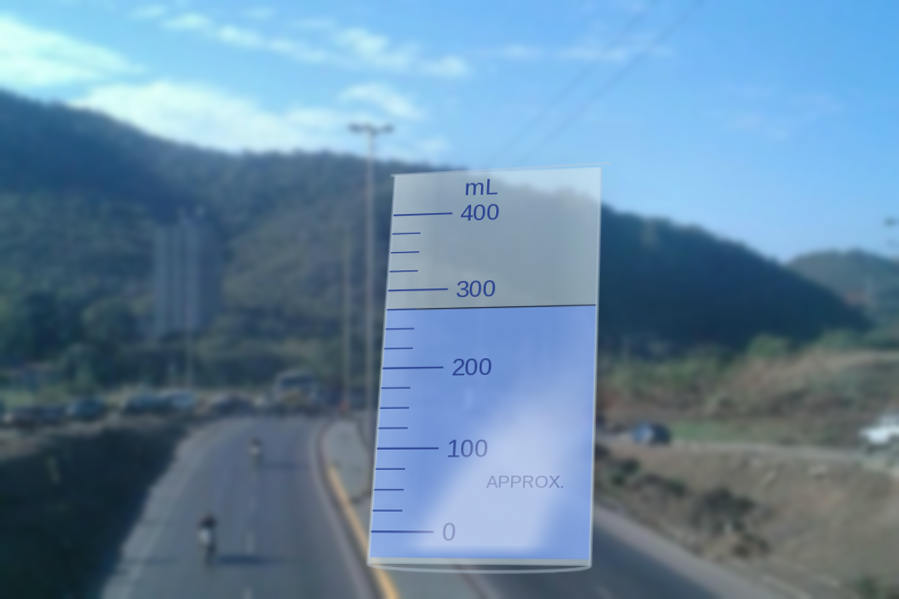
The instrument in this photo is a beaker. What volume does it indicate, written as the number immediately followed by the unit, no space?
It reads 275mL
